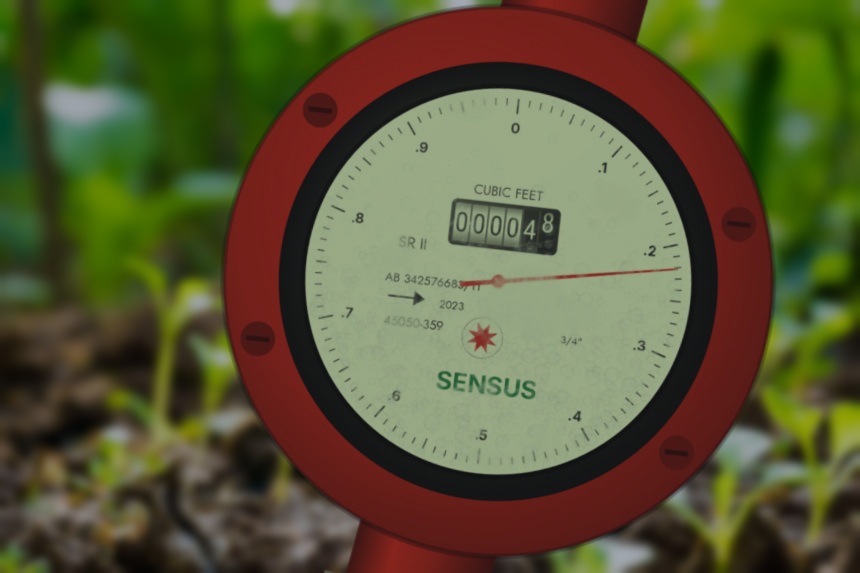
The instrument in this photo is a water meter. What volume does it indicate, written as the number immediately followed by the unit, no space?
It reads 48.22ft³
